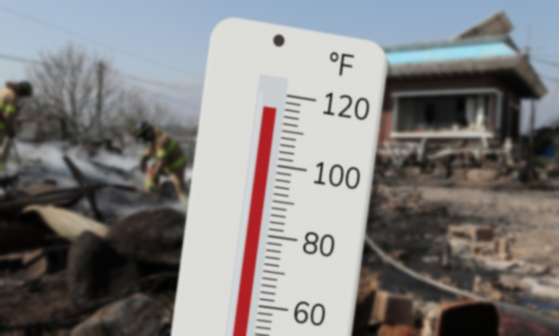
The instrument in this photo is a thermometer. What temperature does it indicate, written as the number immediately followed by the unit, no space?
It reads 116°F
